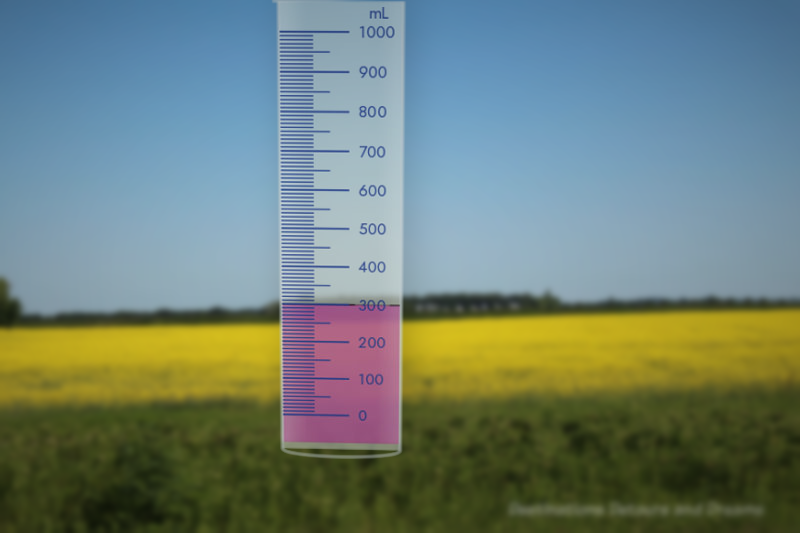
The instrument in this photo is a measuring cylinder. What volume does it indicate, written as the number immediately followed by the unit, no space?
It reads 300mL
